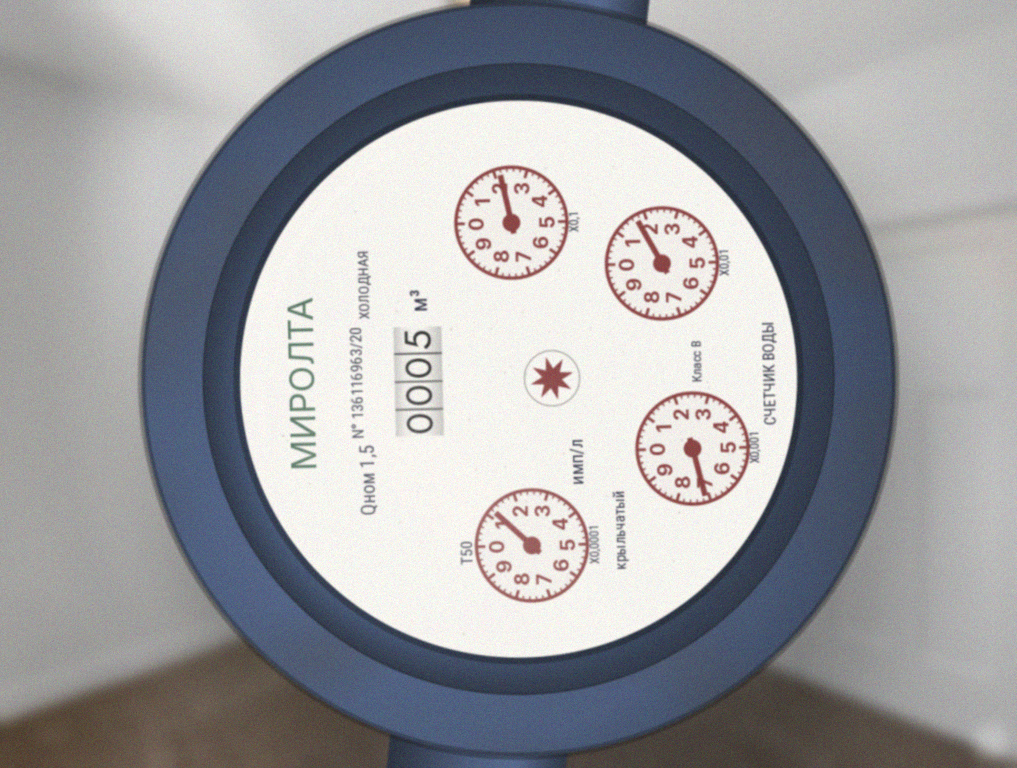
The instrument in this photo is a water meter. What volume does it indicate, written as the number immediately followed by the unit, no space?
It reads 5.2171m³
